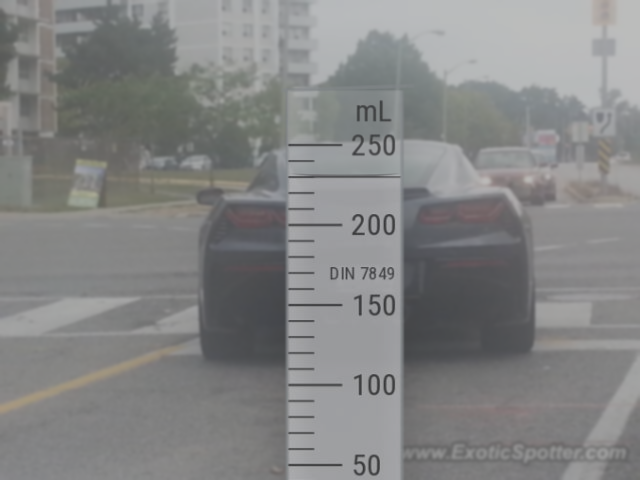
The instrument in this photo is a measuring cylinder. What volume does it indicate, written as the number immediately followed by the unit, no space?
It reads 230mL
